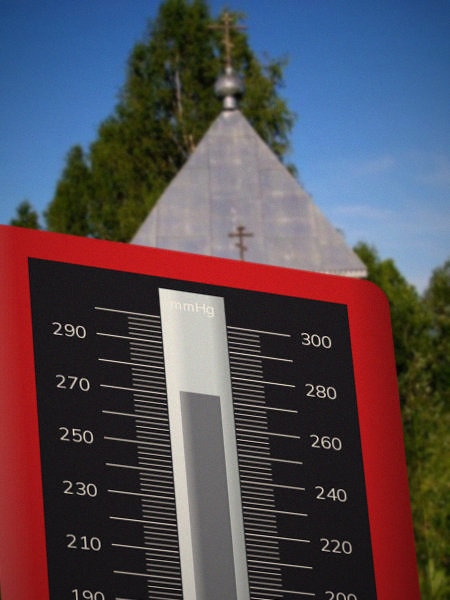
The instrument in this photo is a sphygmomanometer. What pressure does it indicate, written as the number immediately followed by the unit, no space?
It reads 272mmHg
